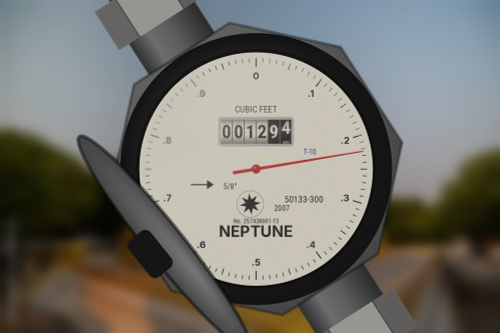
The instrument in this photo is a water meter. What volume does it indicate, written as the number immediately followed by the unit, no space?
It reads 1294.22ft³
